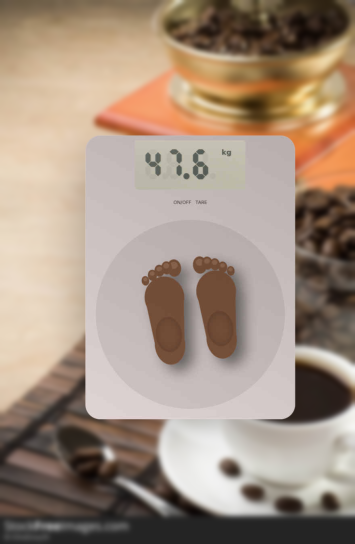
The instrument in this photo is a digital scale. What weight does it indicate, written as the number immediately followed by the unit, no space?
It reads 47.6kg
